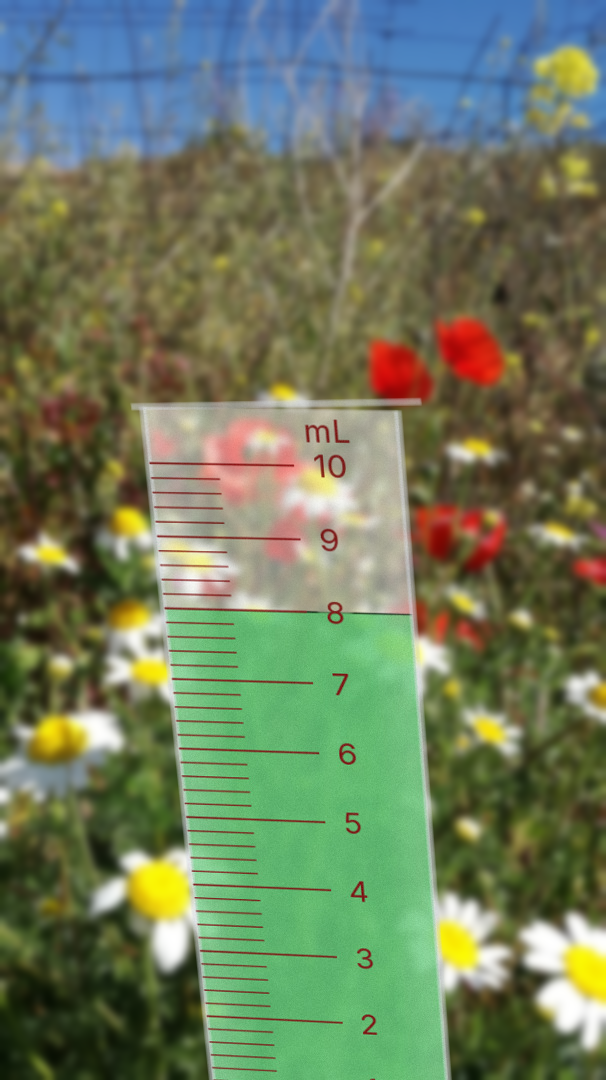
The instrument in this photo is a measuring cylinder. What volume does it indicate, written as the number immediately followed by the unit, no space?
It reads 8mL
